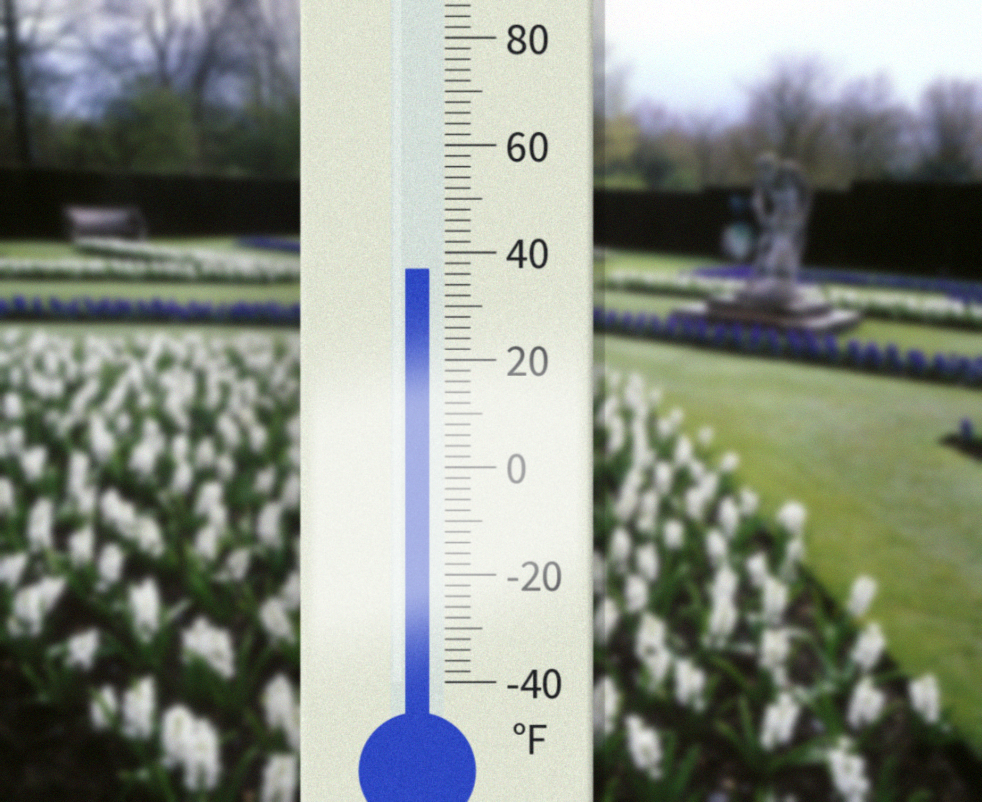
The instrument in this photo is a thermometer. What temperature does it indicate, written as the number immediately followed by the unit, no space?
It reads 37°F
